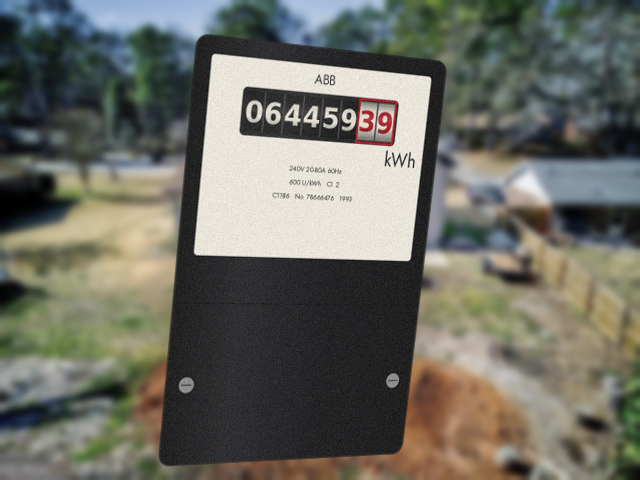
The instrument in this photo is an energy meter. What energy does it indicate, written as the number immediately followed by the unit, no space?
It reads 64459.39kWh
